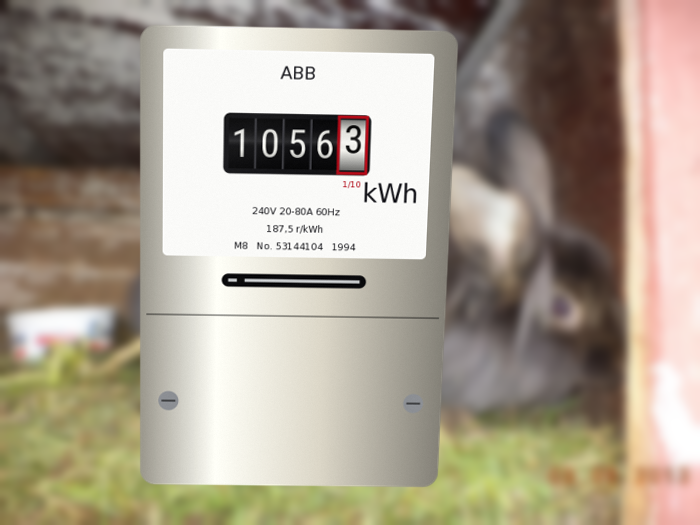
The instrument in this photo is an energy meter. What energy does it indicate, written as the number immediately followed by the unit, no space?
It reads 1056.3kWh
